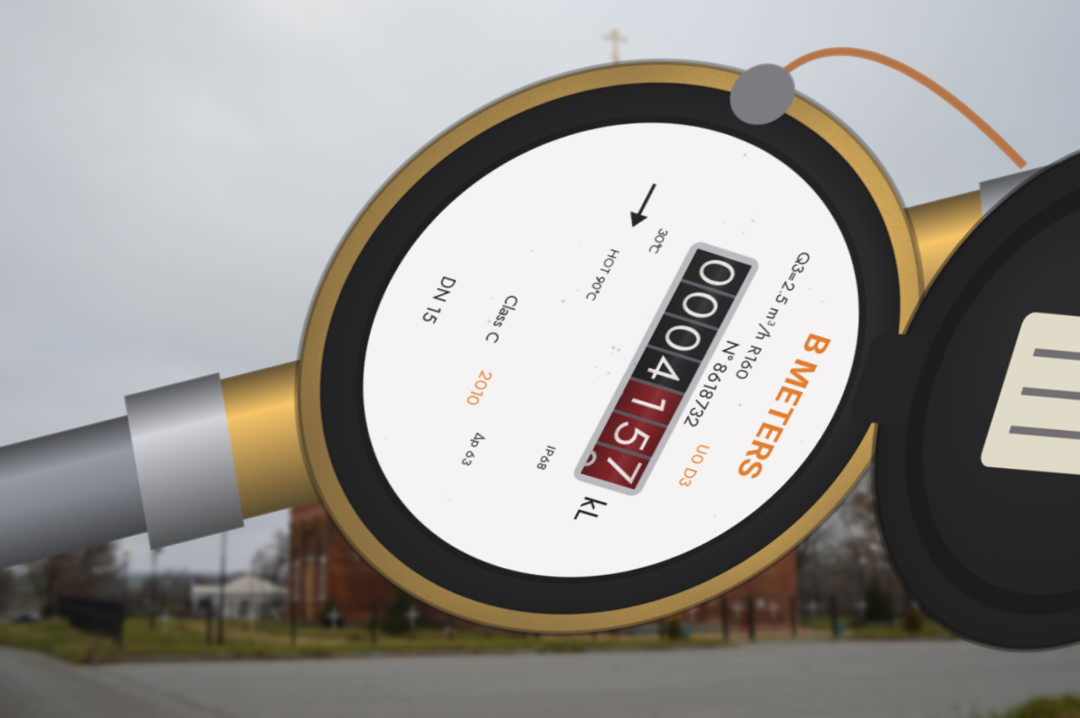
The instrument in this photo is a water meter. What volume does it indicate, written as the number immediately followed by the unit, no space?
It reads 4.157kL
